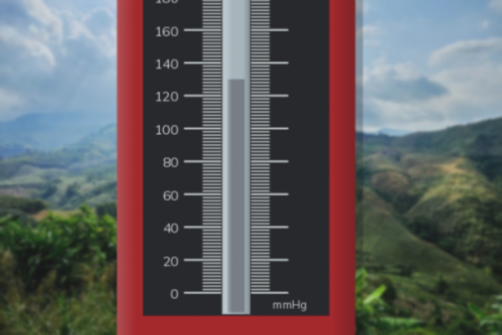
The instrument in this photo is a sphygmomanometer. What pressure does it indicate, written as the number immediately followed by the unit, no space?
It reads 130mmHg
